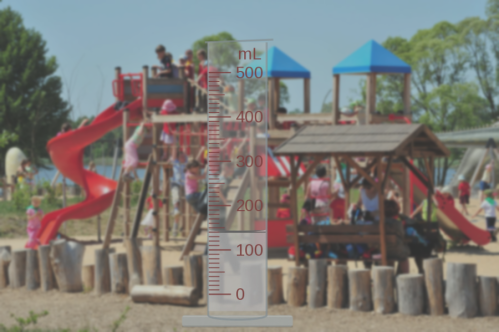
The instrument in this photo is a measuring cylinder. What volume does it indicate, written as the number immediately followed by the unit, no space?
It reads 140mL
